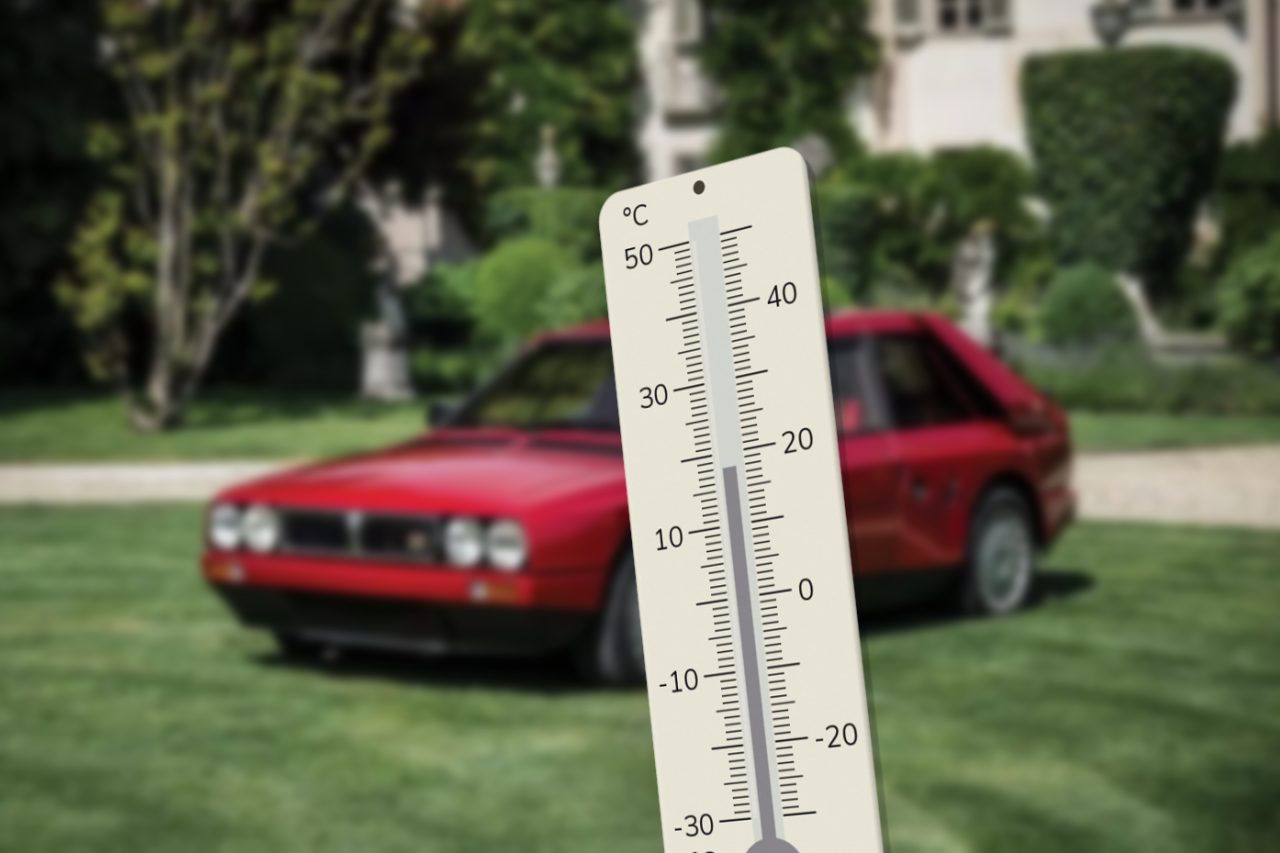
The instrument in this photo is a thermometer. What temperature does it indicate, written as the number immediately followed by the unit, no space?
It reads 18°C
